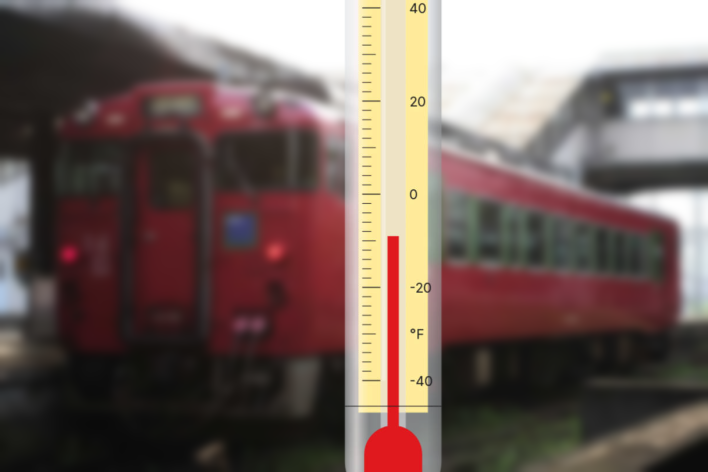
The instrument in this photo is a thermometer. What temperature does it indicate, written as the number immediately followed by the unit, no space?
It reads -9°F
